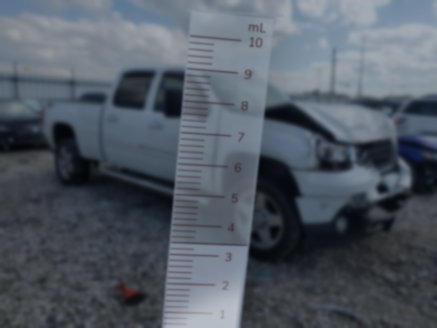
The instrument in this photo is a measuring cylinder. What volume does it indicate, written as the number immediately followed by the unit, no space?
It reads 3.4mL
